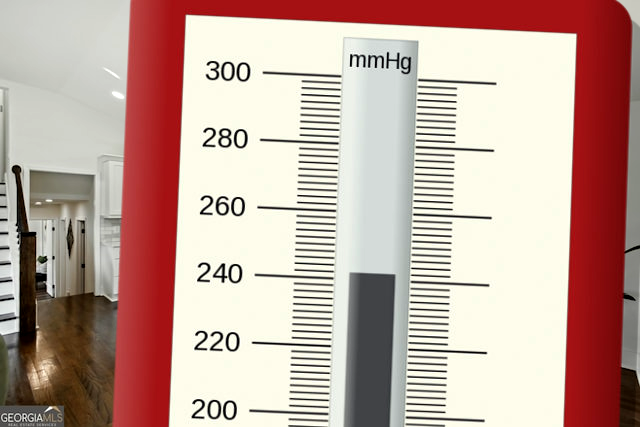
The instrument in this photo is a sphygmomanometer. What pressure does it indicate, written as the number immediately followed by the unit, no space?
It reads 242mmHg
